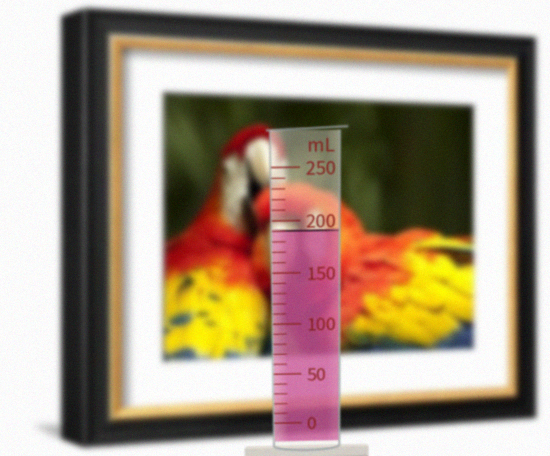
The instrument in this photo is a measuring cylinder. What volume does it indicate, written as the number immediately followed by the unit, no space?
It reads 190mL
